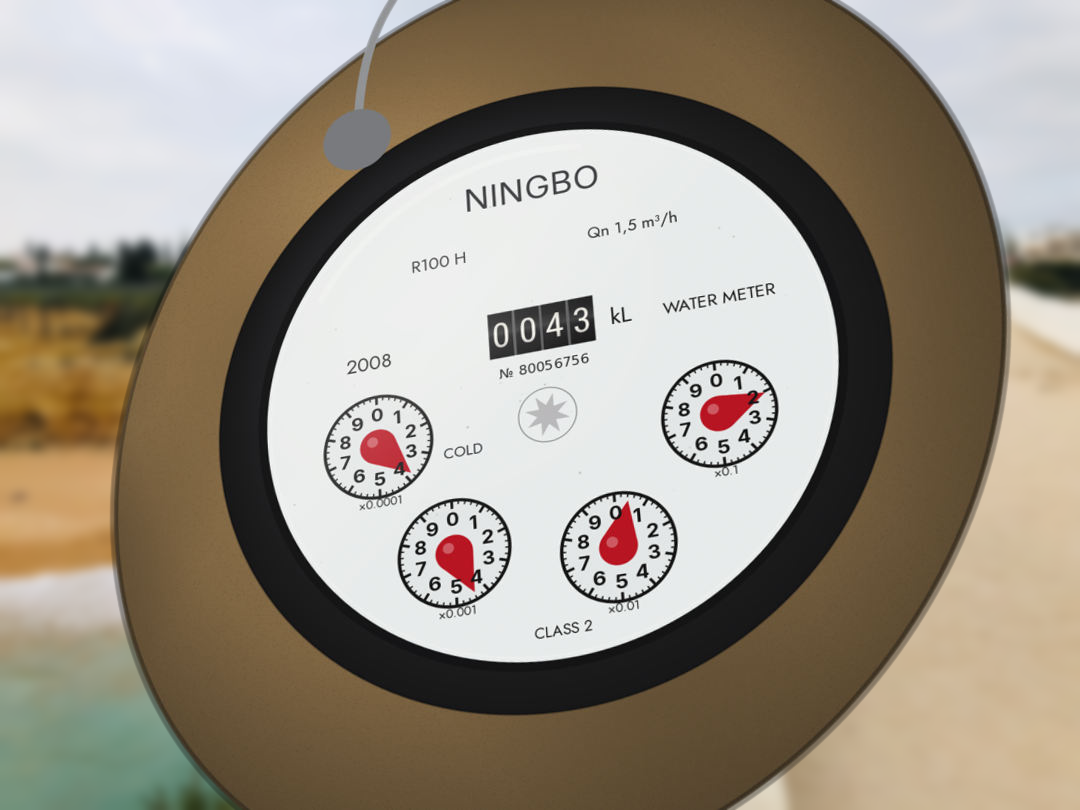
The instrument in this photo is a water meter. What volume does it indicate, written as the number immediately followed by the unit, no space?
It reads 43.2043kL
